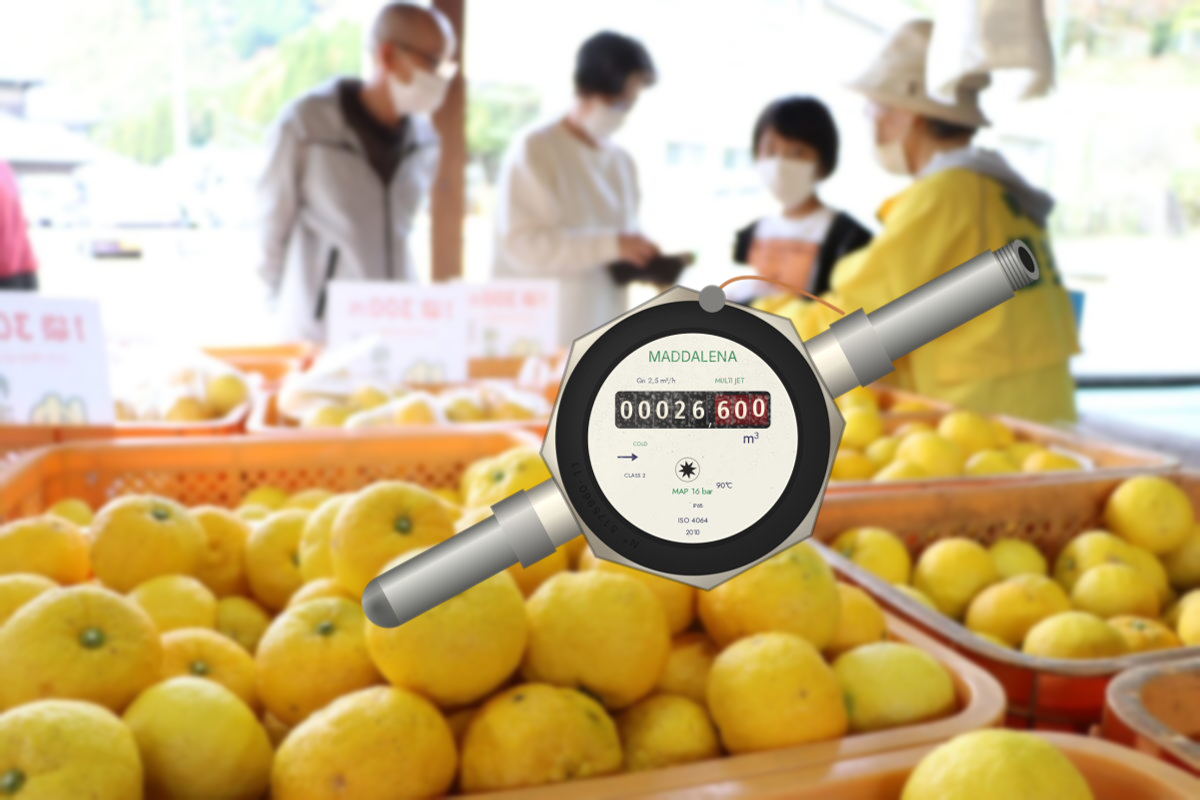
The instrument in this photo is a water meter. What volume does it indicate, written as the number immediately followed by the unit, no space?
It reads 26.600m³
